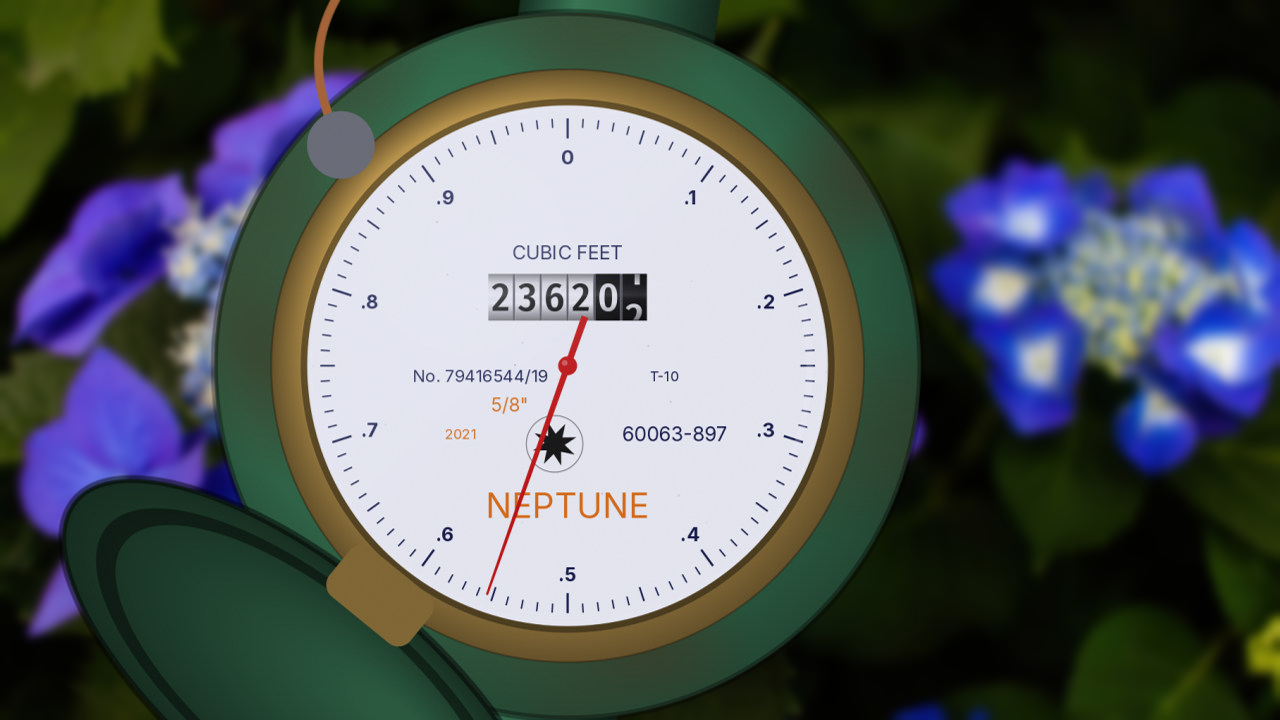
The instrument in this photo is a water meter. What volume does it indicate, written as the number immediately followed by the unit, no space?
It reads 236201.55ft³
